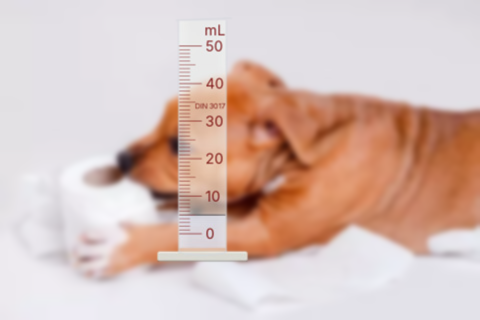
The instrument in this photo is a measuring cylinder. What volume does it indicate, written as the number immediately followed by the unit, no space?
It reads 5mL
